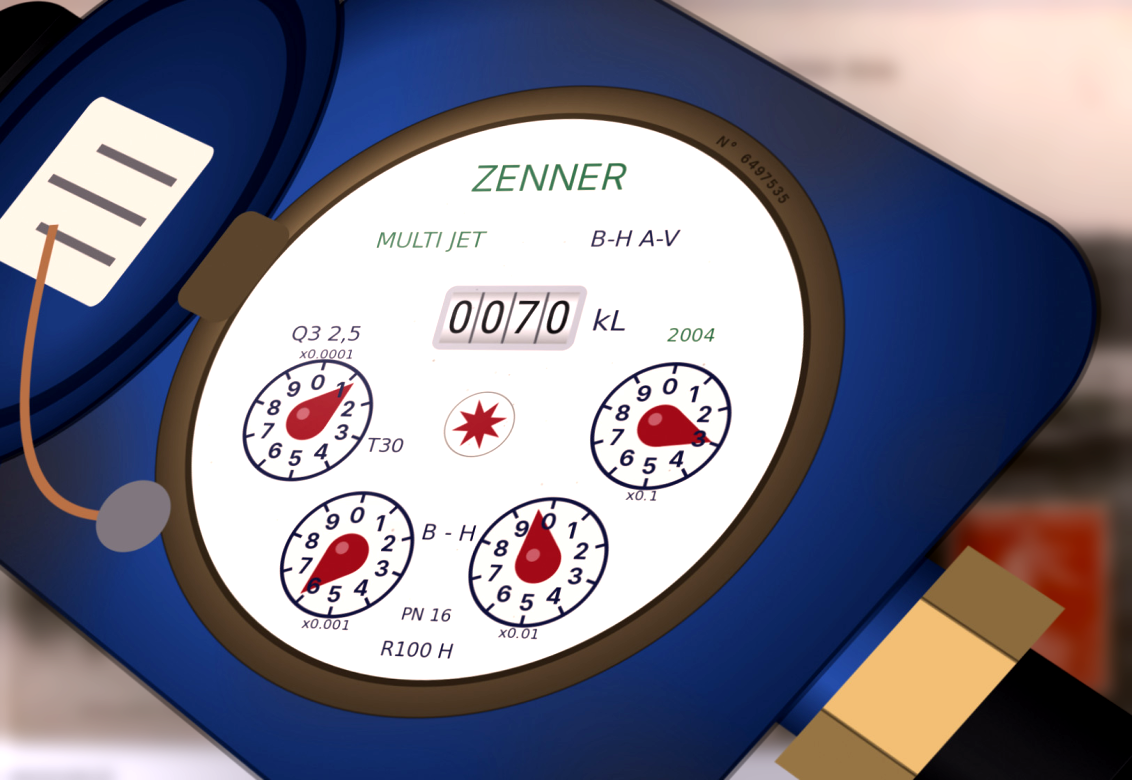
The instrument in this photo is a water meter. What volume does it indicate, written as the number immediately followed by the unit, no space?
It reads 70.2961kL
